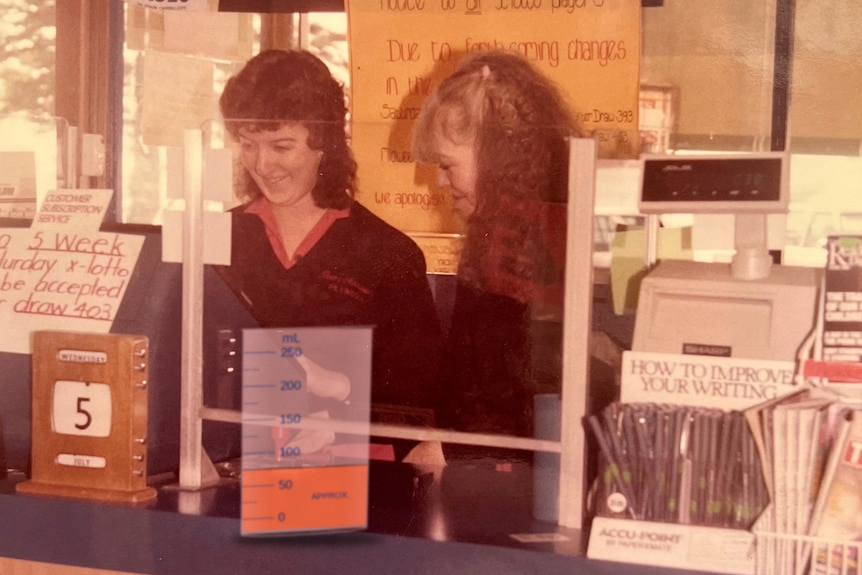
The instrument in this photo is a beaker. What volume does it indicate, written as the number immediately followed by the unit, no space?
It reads 75mL
